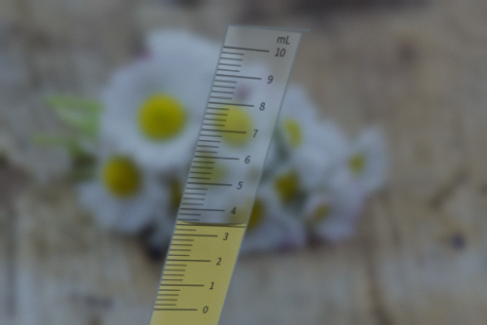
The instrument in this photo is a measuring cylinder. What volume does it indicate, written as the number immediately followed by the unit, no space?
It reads 3.4mL
